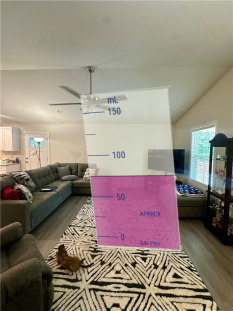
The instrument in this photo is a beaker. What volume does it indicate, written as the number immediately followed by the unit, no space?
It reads 75mL
